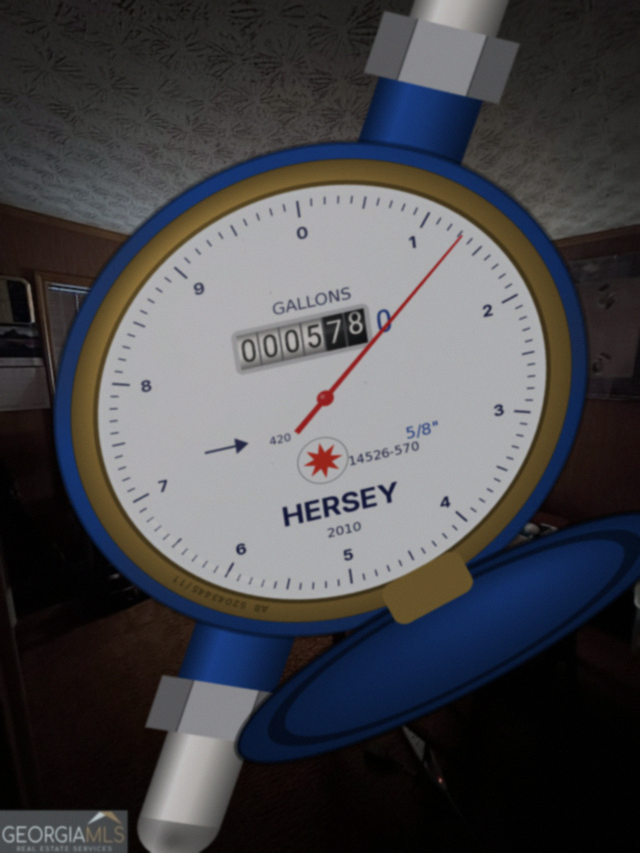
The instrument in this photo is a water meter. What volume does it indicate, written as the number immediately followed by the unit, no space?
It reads 5781.3gal
